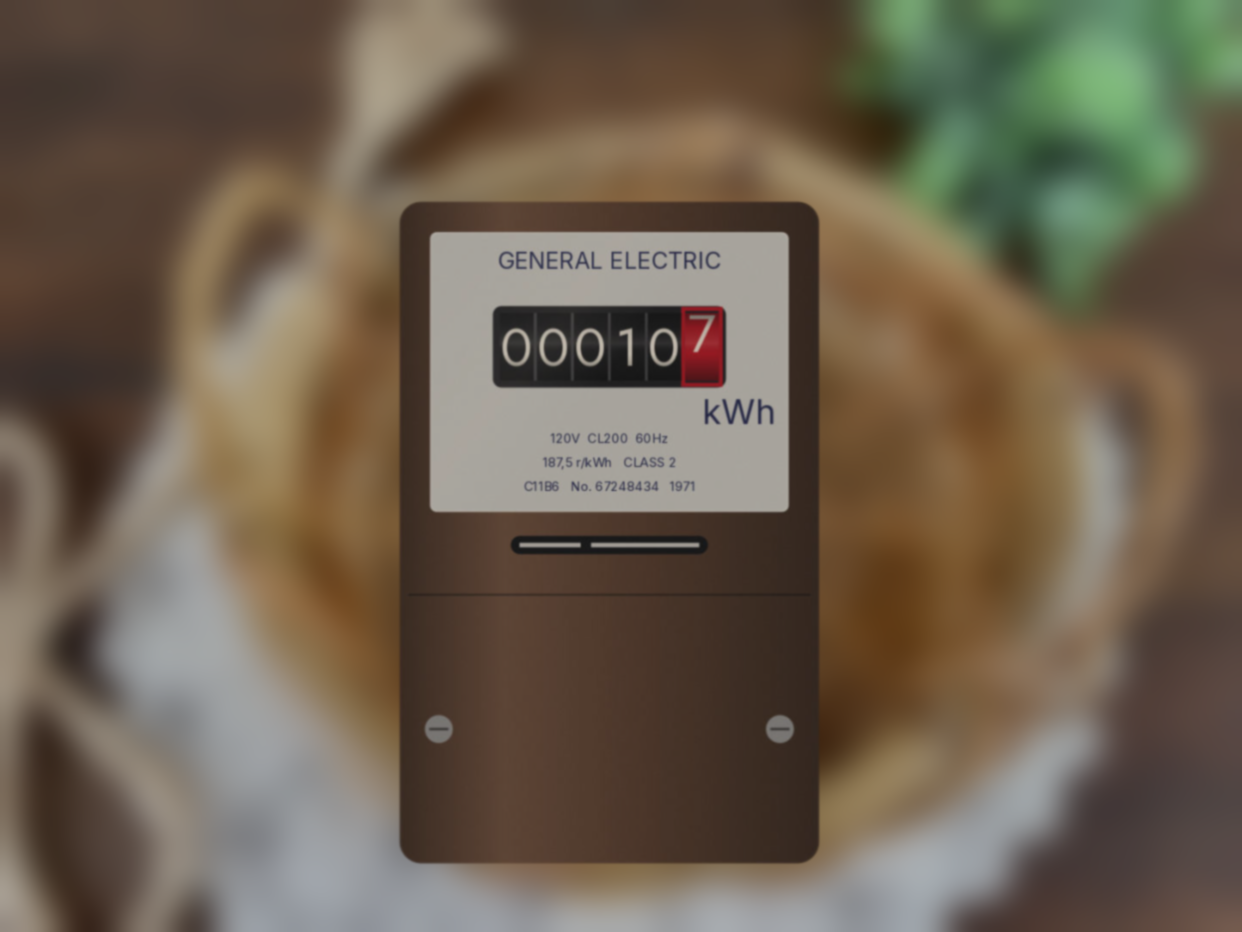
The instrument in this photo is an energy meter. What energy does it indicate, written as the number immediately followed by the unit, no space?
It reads 10.7kWh
